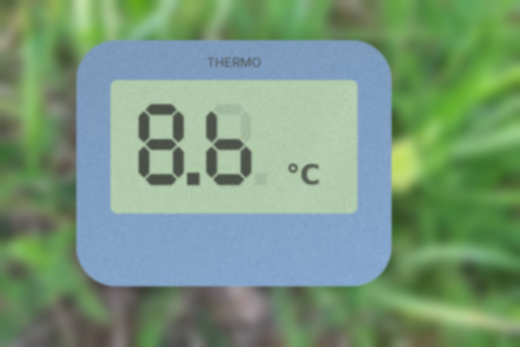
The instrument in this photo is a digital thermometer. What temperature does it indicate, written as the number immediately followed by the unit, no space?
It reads 8.6°C
